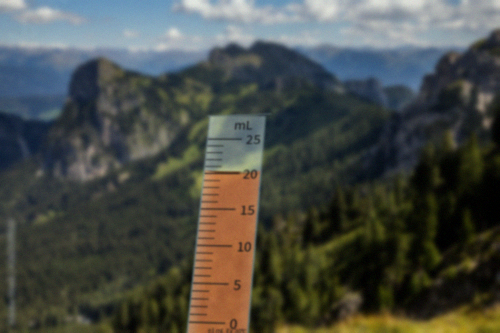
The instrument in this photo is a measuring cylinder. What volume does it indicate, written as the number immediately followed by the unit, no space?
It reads 20mL
